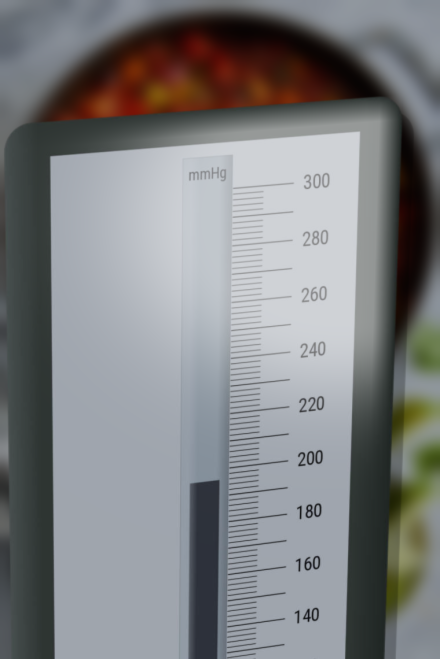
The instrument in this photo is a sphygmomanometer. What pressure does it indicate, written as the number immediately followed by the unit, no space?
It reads 196mmHg
